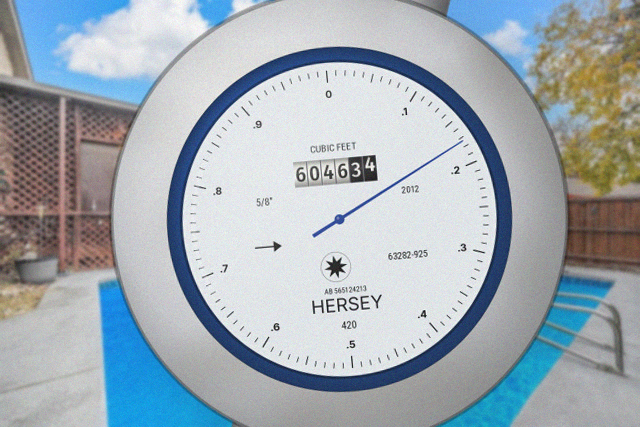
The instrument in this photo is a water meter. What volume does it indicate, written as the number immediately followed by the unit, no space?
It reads 604634.17ft³
